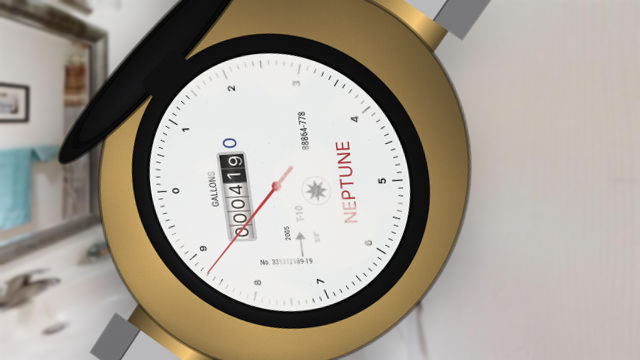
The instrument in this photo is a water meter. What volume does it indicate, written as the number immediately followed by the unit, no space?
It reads 4188.7gal
